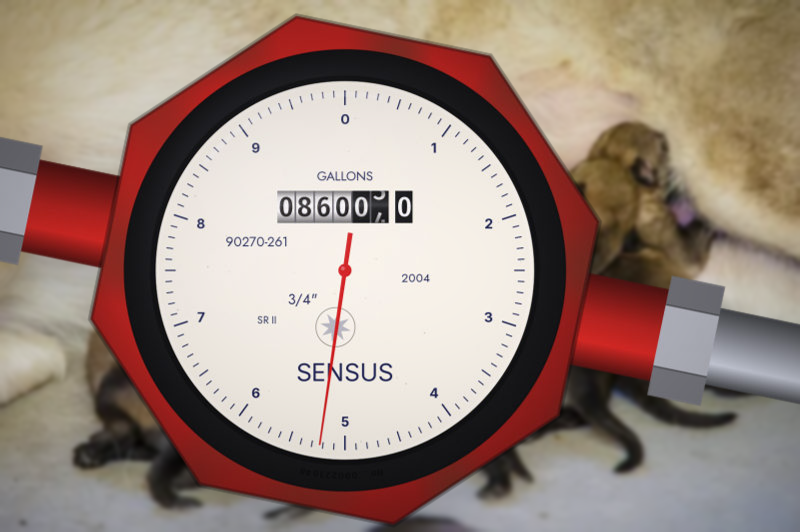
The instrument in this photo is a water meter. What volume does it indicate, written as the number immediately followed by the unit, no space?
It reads 860035.2gal
